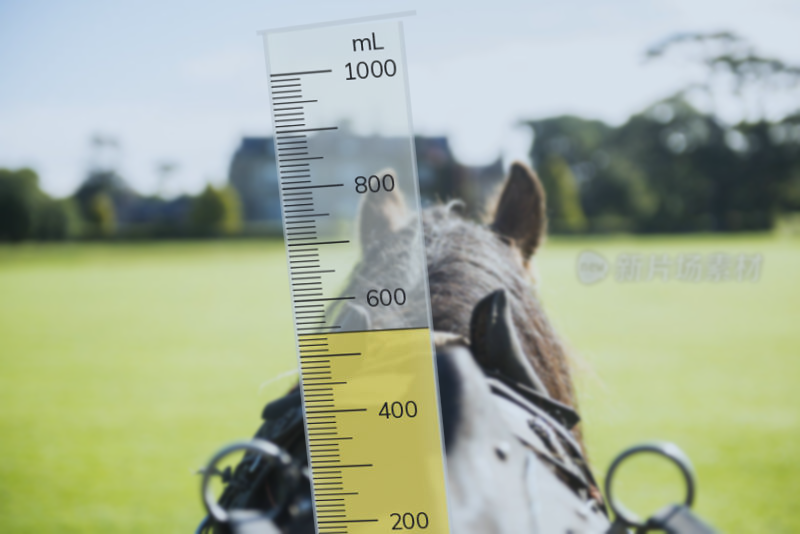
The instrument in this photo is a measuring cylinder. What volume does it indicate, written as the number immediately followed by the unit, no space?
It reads 540mL
